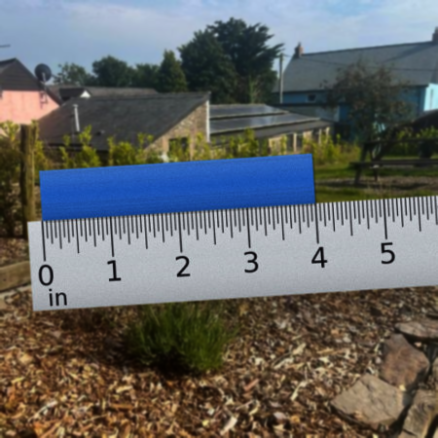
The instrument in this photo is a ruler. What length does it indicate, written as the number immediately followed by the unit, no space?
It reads 4in
